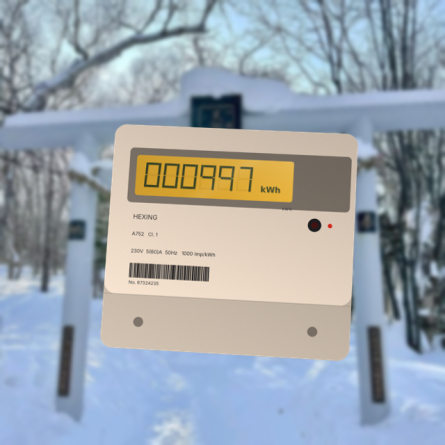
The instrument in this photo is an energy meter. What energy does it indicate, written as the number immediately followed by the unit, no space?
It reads 997kWh
